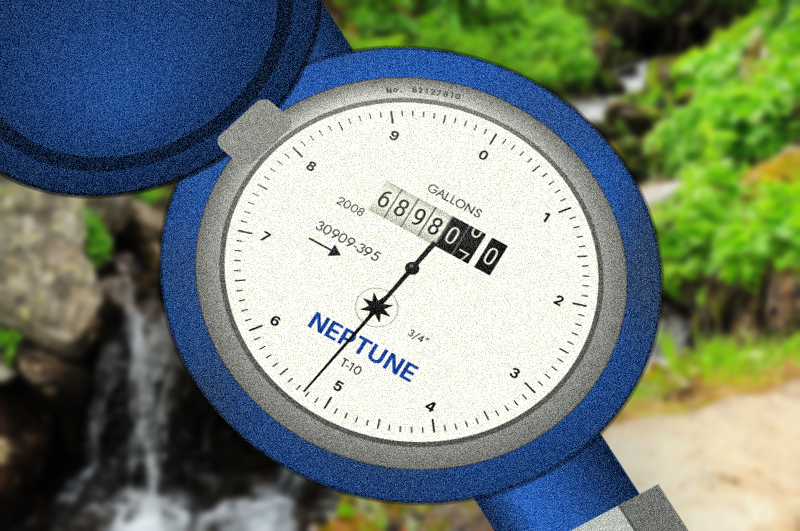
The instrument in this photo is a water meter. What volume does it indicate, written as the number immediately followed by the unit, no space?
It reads 6898065.2gal
